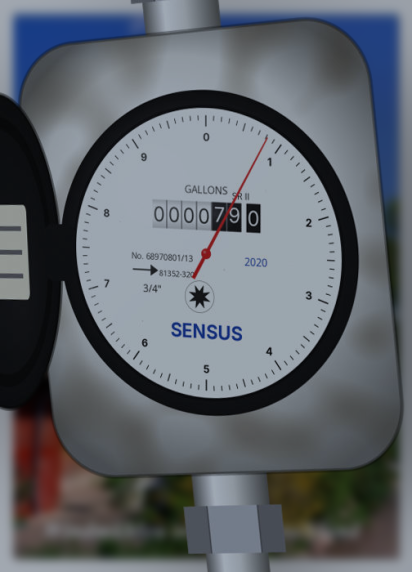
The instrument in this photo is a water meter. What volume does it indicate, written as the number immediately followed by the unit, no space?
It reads 790.8gal
